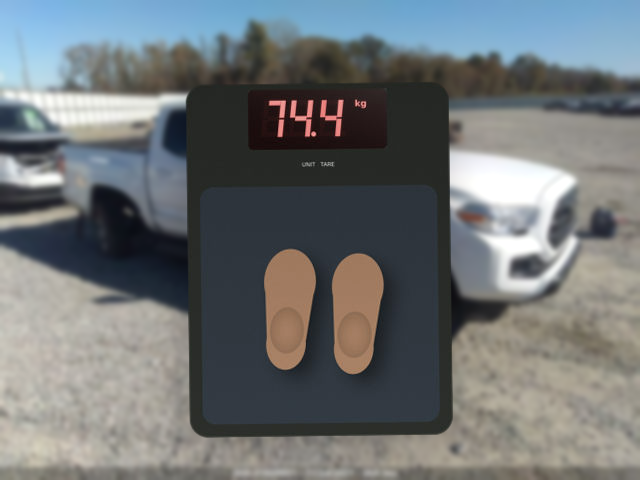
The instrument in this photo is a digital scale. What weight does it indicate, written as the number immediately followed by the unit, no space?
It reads 74.4kg
